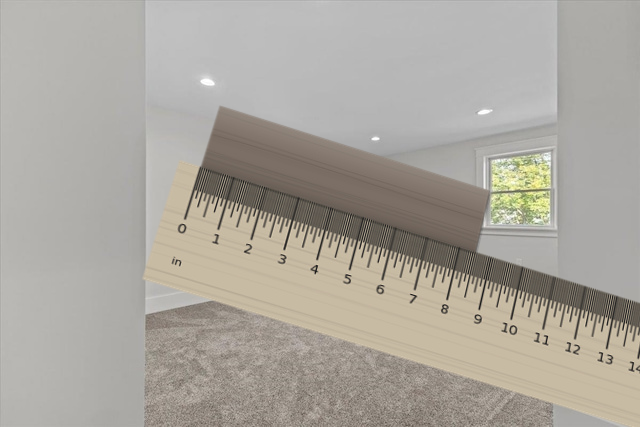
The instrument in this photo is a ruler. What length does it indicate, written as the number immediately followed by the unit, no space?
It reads 8.5in
